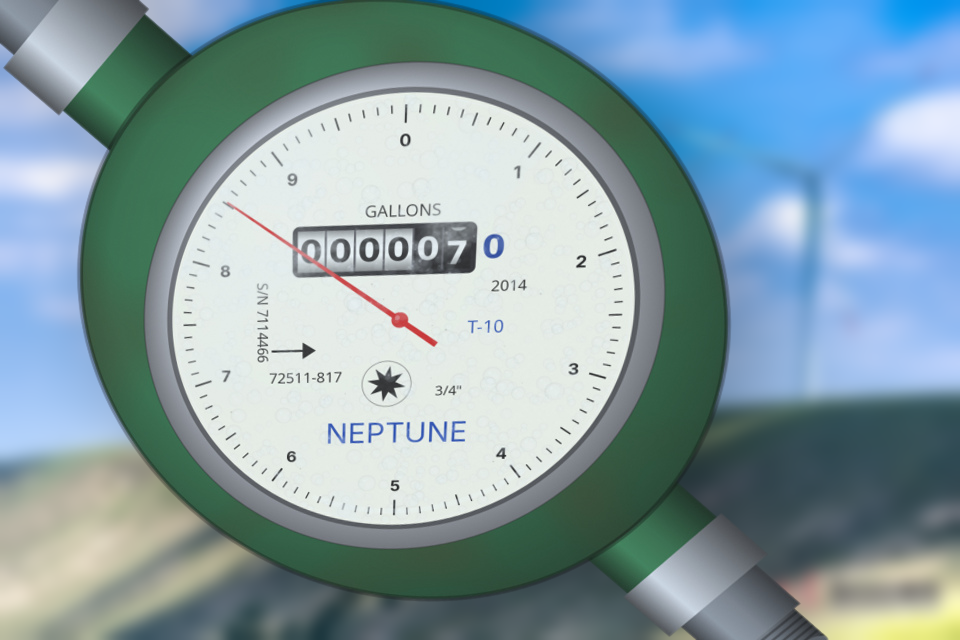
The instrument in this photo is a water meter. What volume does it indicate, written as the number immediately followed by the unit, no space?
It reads 68.5gal
